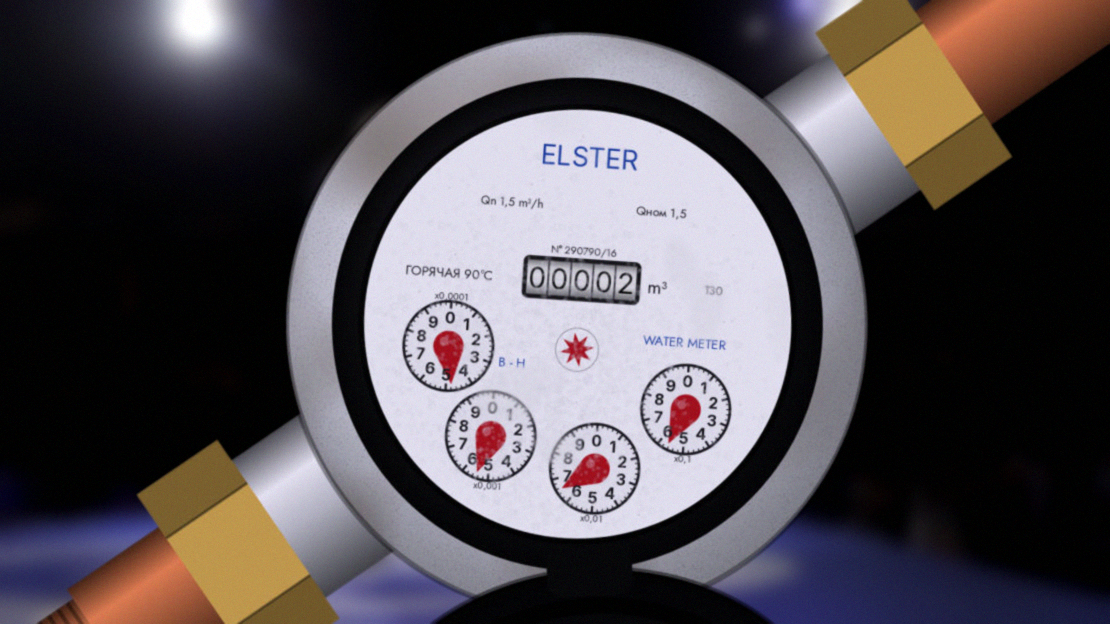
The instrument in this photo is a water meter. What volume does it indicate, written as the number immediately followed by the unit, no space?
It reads 2.5654m³
